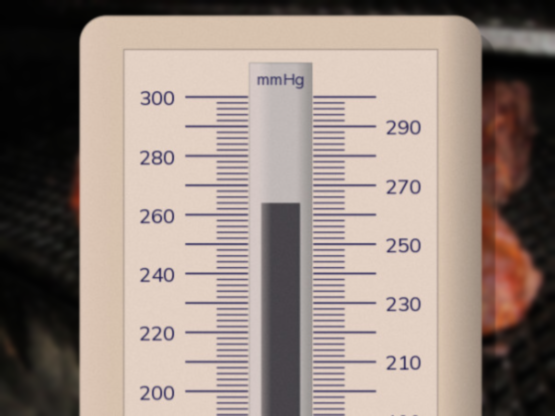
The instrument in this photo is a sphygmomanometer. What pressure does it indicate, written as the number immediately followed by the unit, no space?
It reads 264mmHg
